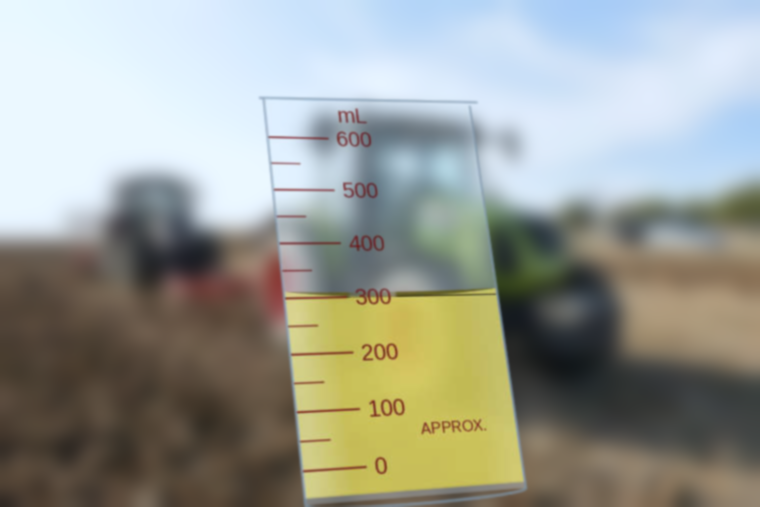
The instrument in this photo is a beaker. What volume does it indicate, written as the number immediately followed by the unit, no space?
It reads 300mL
